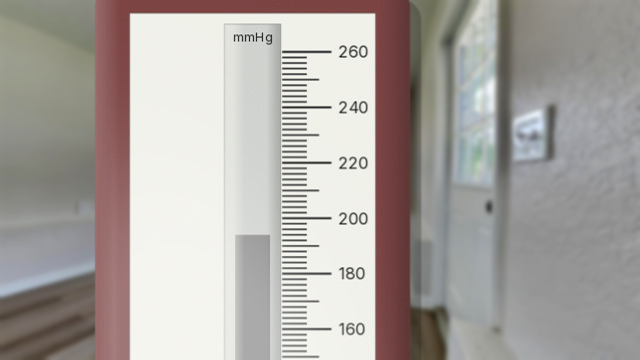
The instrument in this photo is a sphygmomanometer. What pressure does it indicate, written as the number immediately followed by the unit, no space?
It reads 194mmHg
